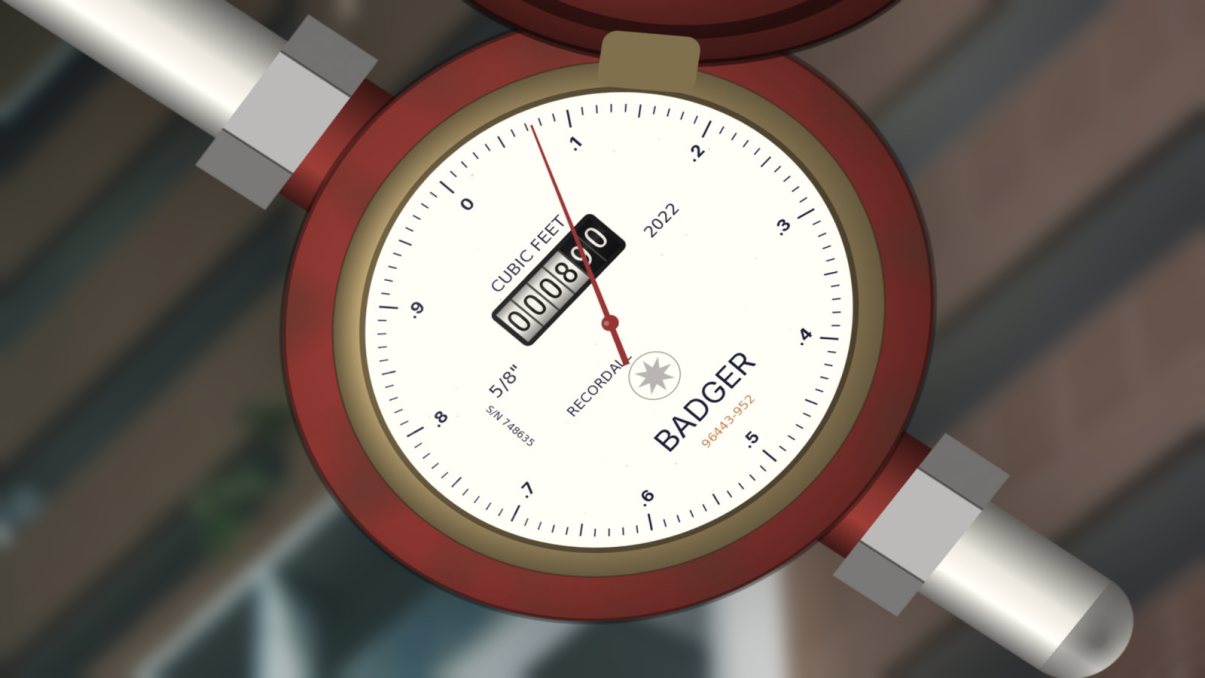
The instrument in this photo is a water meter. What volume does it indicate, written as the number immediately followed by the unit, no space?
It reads 890.07ft³
